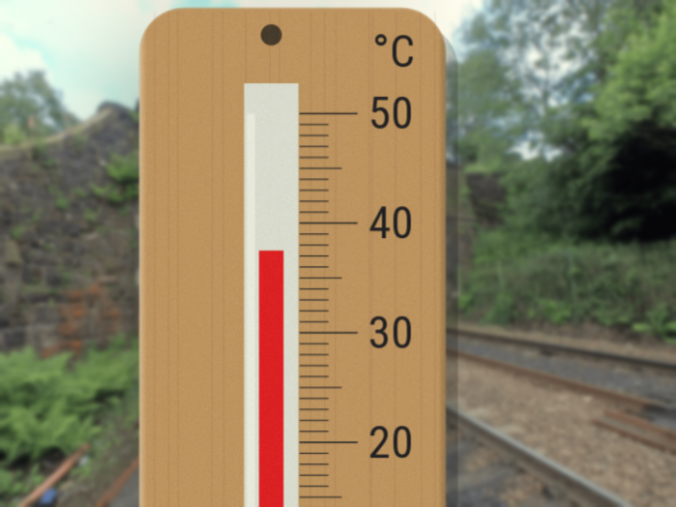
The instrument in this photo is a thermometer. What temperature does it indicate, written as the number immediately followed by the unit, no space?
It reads 37.5°C
